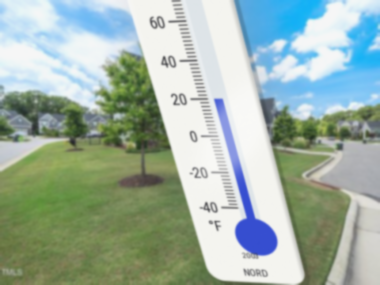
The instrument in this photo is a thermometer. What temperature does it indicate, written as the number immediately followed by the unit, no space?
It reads 20°F
